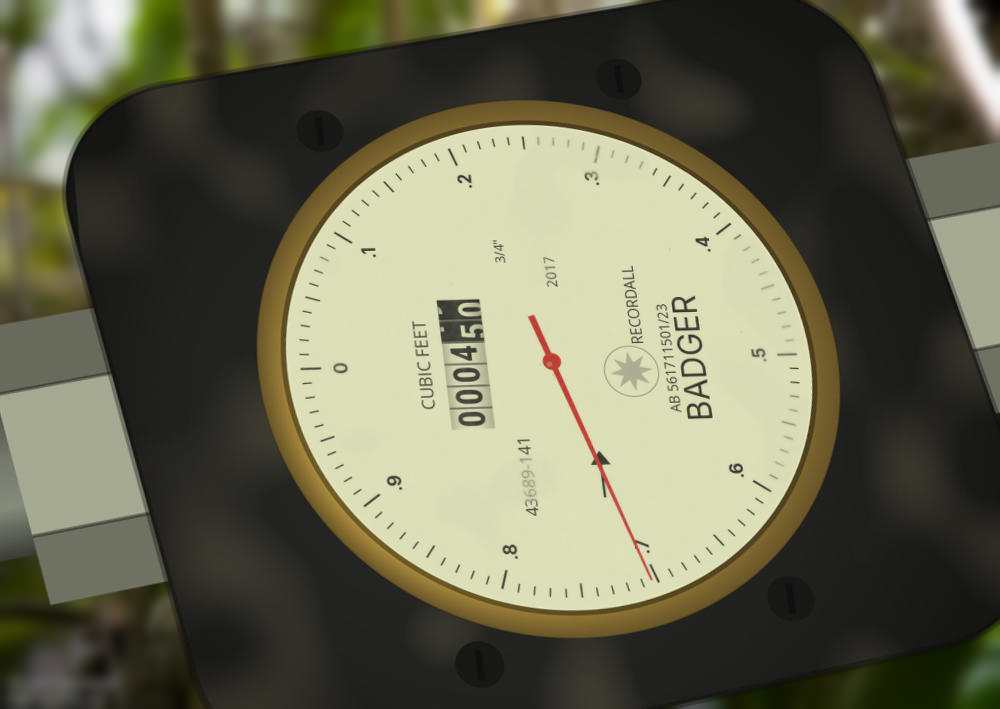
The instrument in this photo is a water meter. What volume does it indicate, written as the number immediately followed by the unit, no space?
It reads 449.70ft³
